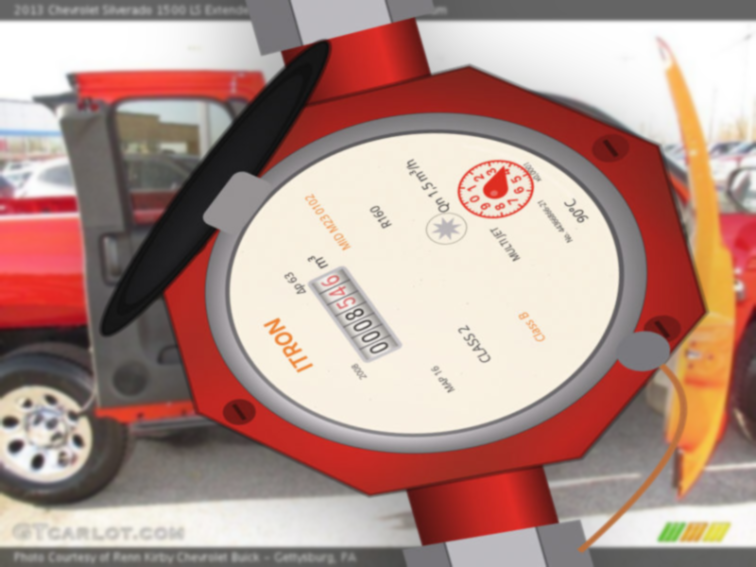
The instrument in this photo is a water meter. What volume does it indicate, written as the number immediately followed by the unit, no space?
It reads 8.5463m³
